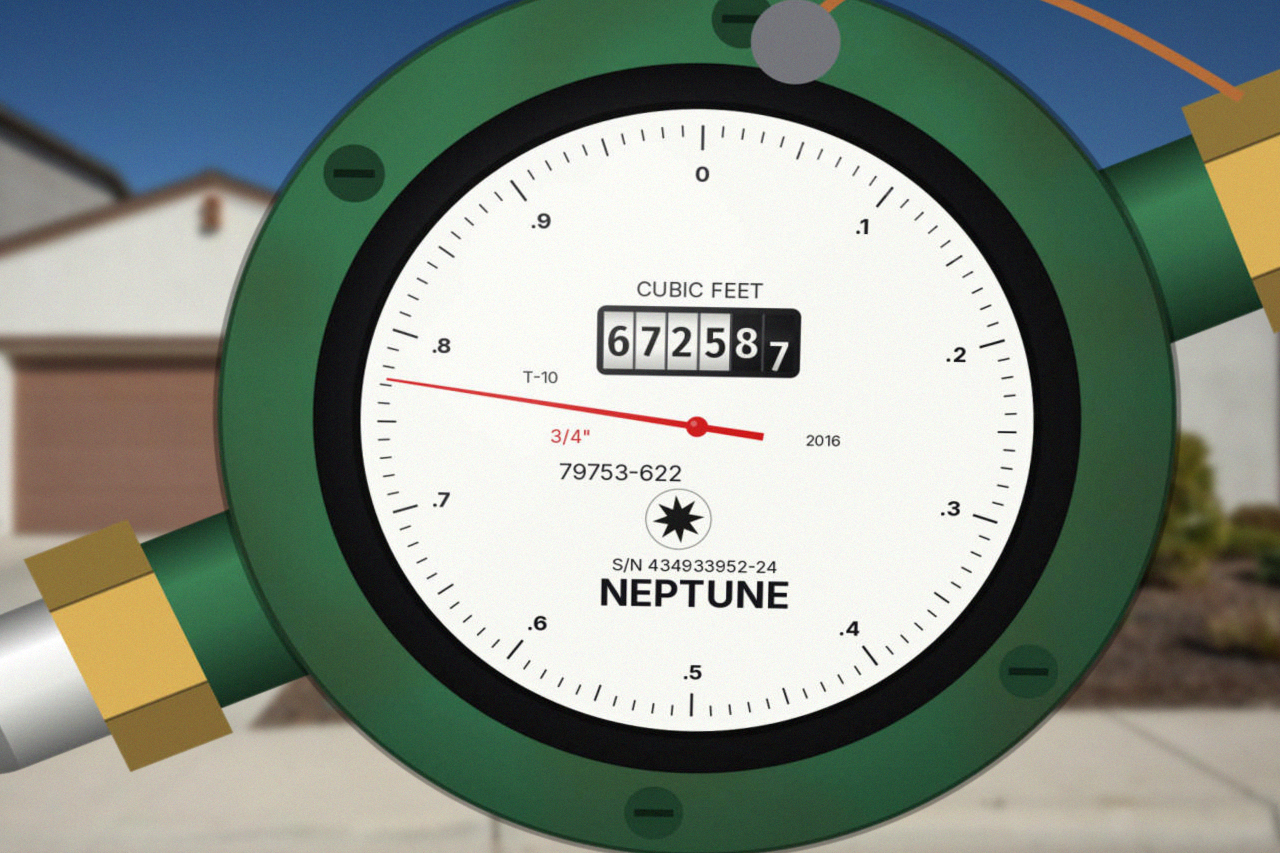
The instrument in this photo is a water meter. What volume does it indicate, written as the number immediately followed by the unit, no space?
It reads 672586.77ft³
